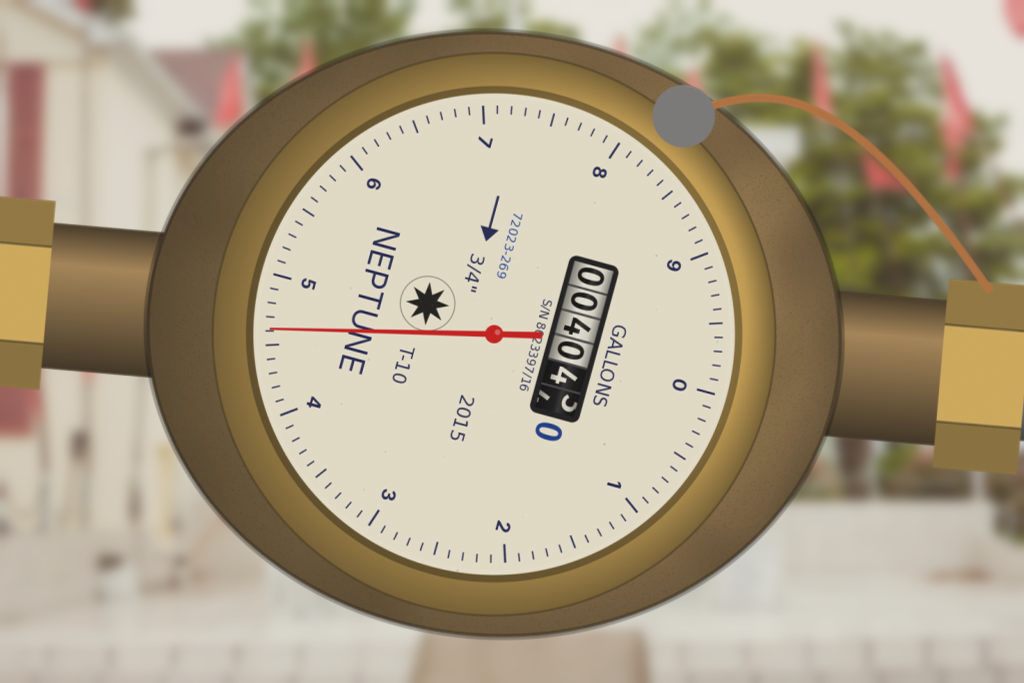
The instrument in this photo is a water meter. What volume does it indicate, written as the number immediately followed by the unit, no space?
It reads 40434.6gal
